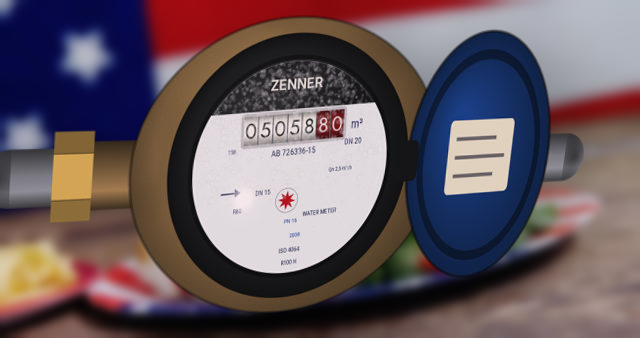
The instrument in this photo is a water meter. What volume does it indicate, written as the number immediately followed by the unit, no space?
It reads 5058.80m³
